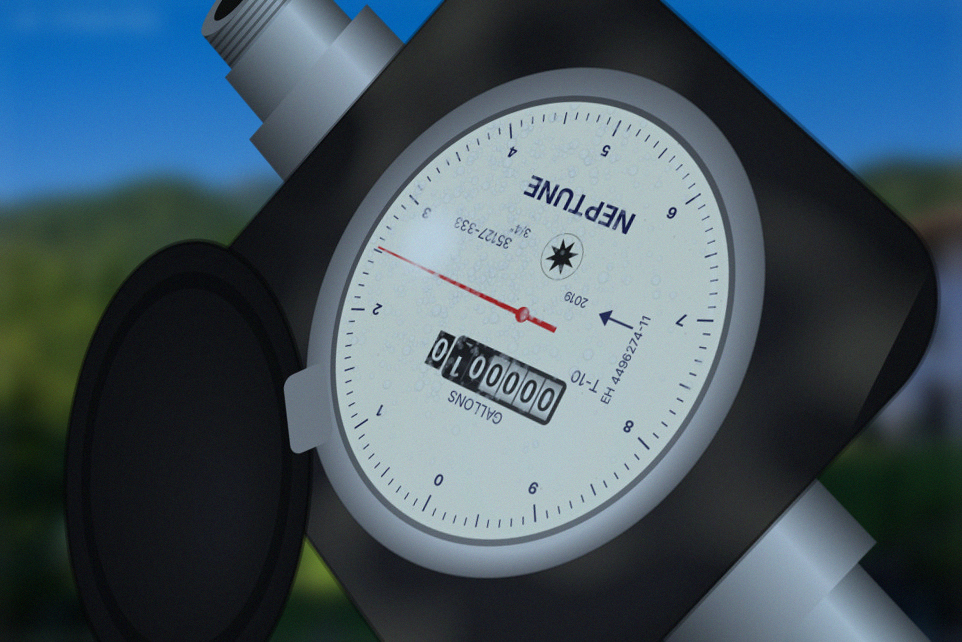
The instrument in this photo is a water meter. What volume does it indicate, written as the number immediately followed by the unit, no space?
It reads 12.5gal
